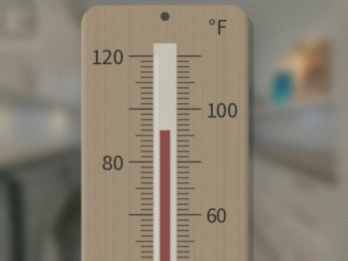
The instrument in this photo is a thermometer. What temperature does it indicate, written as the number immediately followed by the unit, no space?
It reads 92°F
